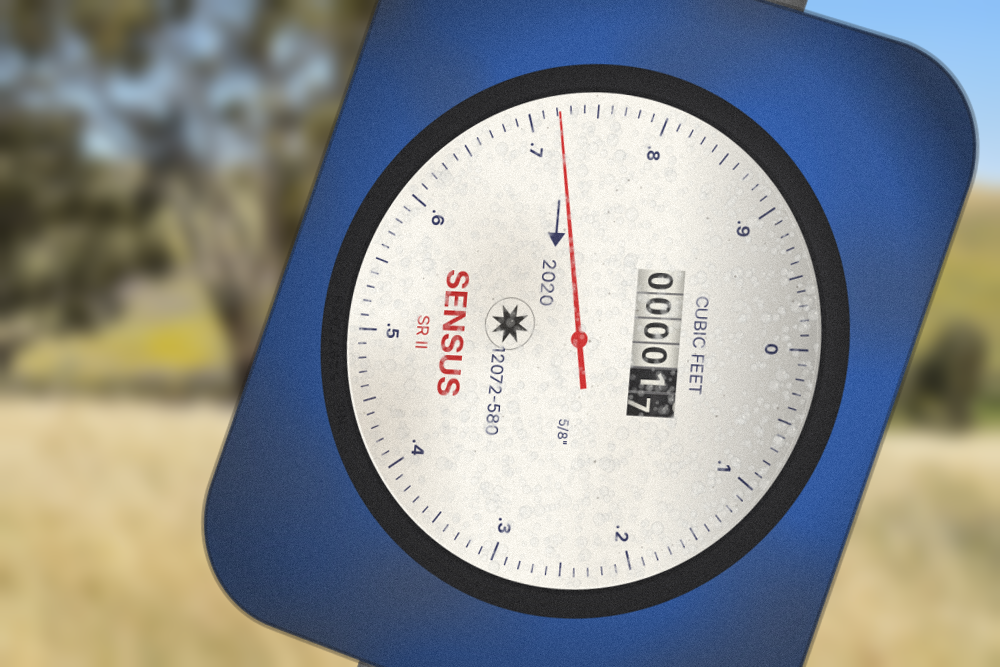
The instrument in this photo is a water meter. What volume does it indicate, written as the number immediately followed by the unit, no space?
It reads 16.72ft³
